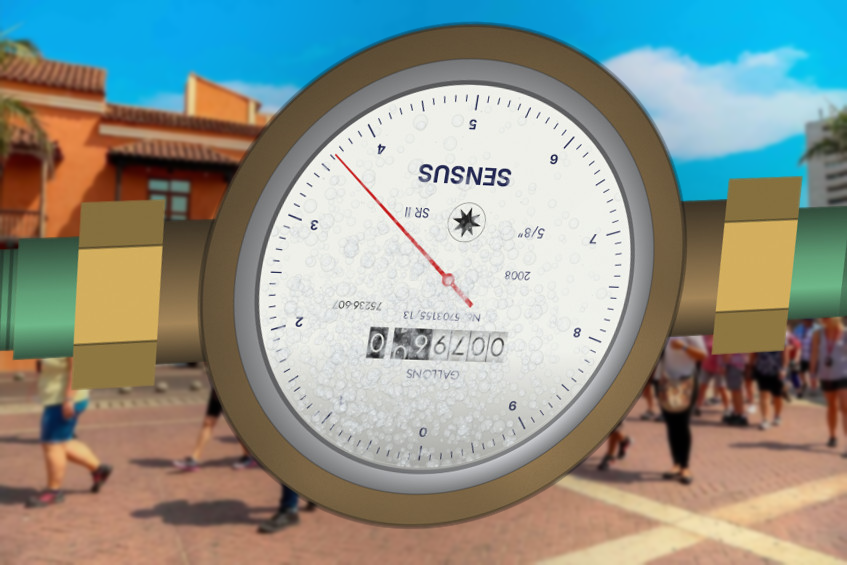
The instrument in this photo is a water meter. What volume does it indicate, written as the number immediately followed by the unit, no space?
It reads 79603.6gal
